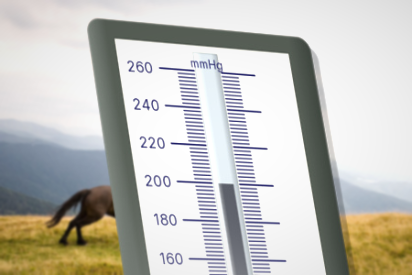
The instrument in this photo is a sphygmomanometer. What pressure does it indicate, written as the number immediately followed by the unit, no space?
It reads 200mmHg
